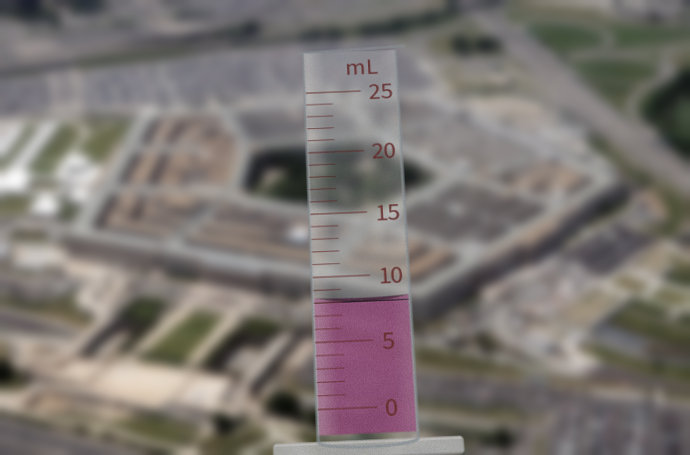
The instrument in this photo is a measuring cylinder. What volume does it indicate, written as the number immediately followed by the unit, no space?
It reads 8mL
